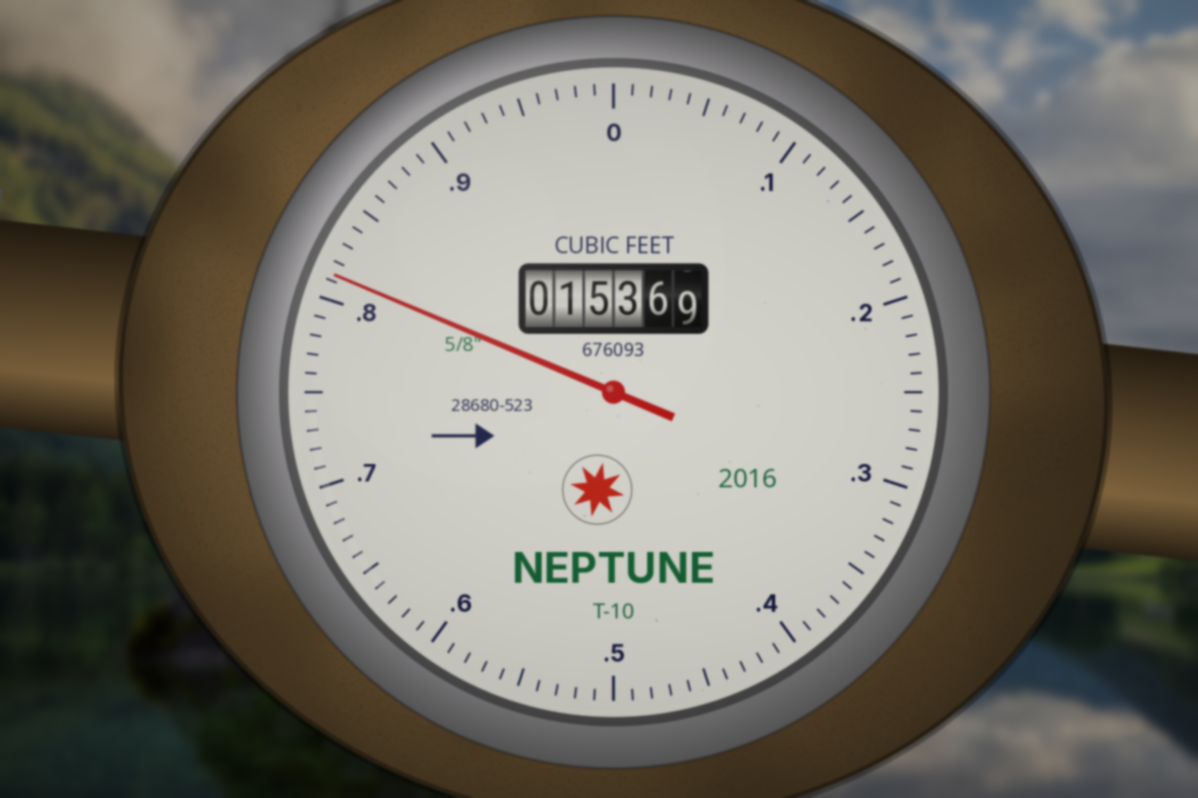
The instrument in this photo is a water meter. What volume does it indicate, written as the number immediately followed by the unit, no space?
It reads 15368.81ft³
